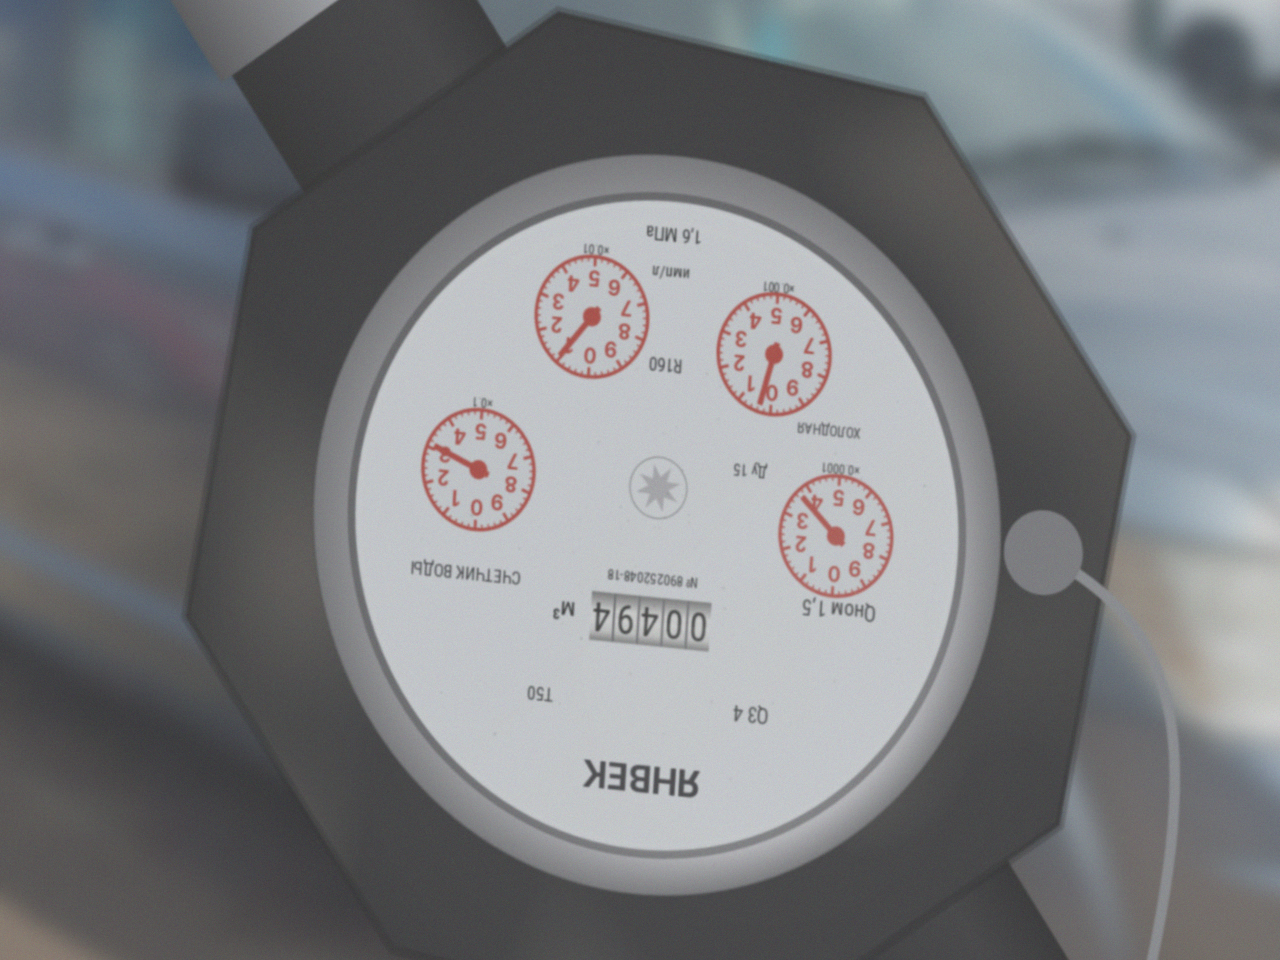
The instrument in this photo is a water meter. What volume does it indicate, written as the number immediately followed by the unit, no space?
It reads 494.3103m³
